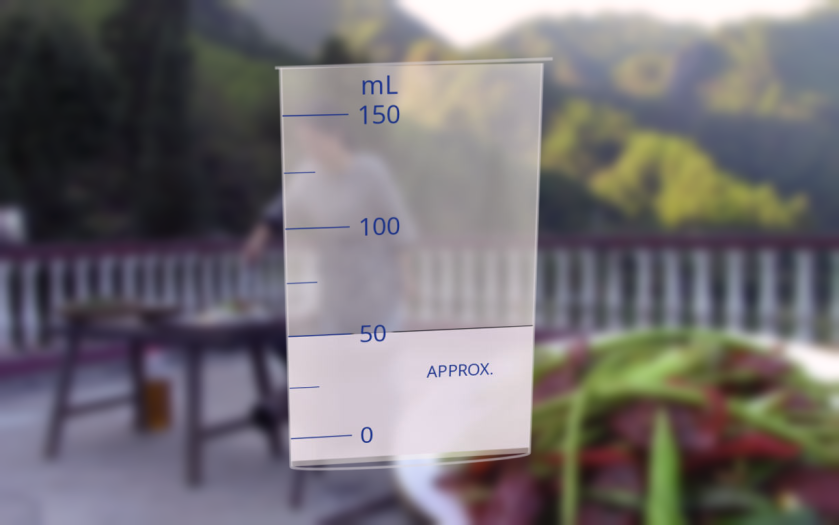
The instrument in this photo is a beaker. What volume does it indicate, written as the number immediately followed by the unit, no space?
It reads 50mL
